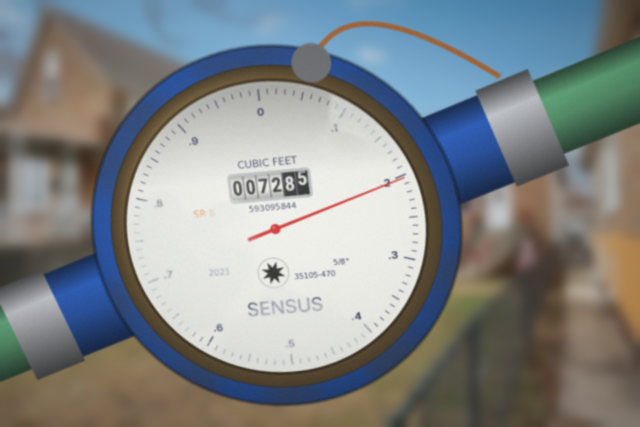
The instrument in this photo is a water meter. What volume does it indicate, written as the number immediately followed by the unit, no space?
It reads 7285.20ft³
